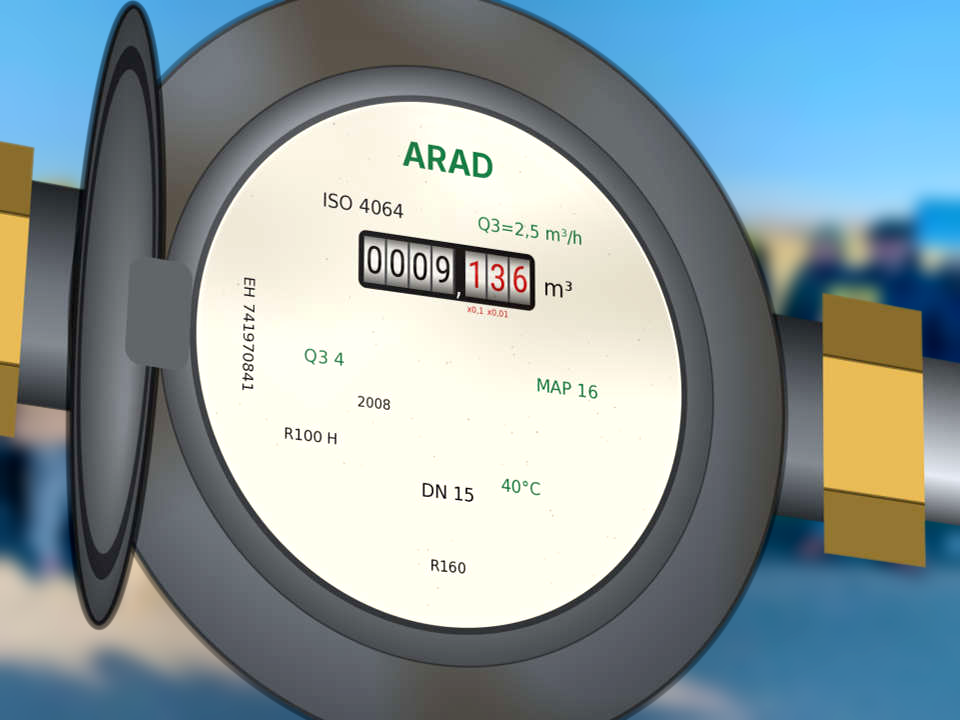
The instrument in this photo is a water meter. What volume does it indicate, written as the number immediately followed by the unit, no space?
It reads 9.136m³
